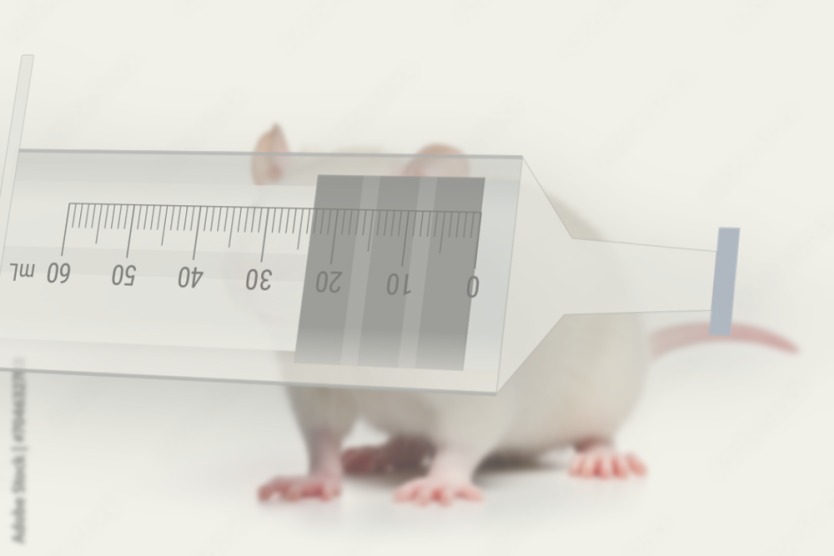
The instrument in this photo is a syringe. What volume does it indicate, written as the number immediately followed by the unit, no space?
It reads 0mL
